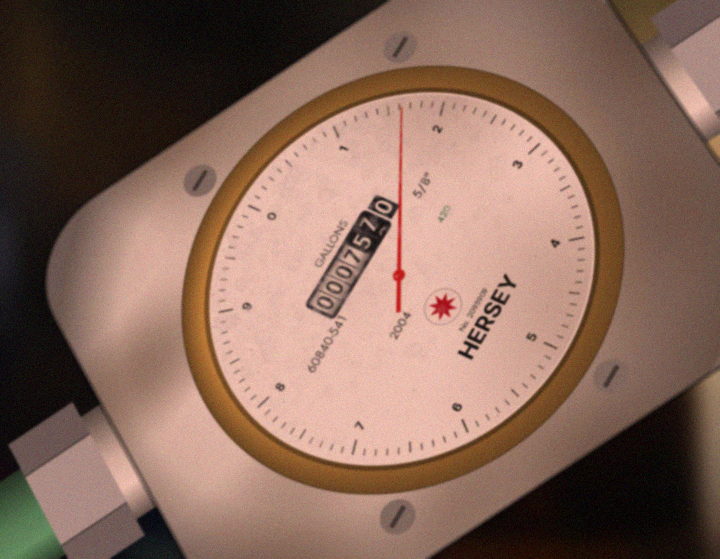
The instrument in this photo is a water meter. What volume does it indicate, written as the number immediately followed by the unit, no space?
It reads 7571.6gal
